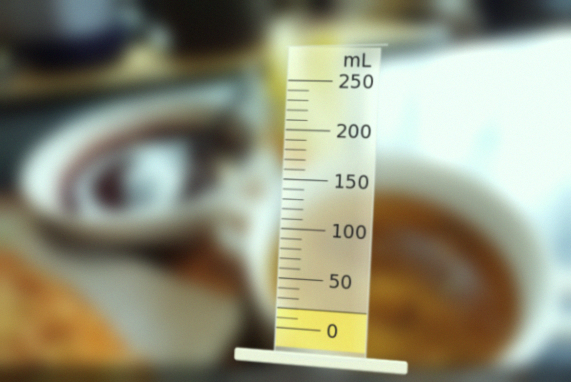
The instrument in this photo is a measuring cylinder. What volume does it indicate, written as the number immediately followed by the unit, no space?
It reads 20mL
